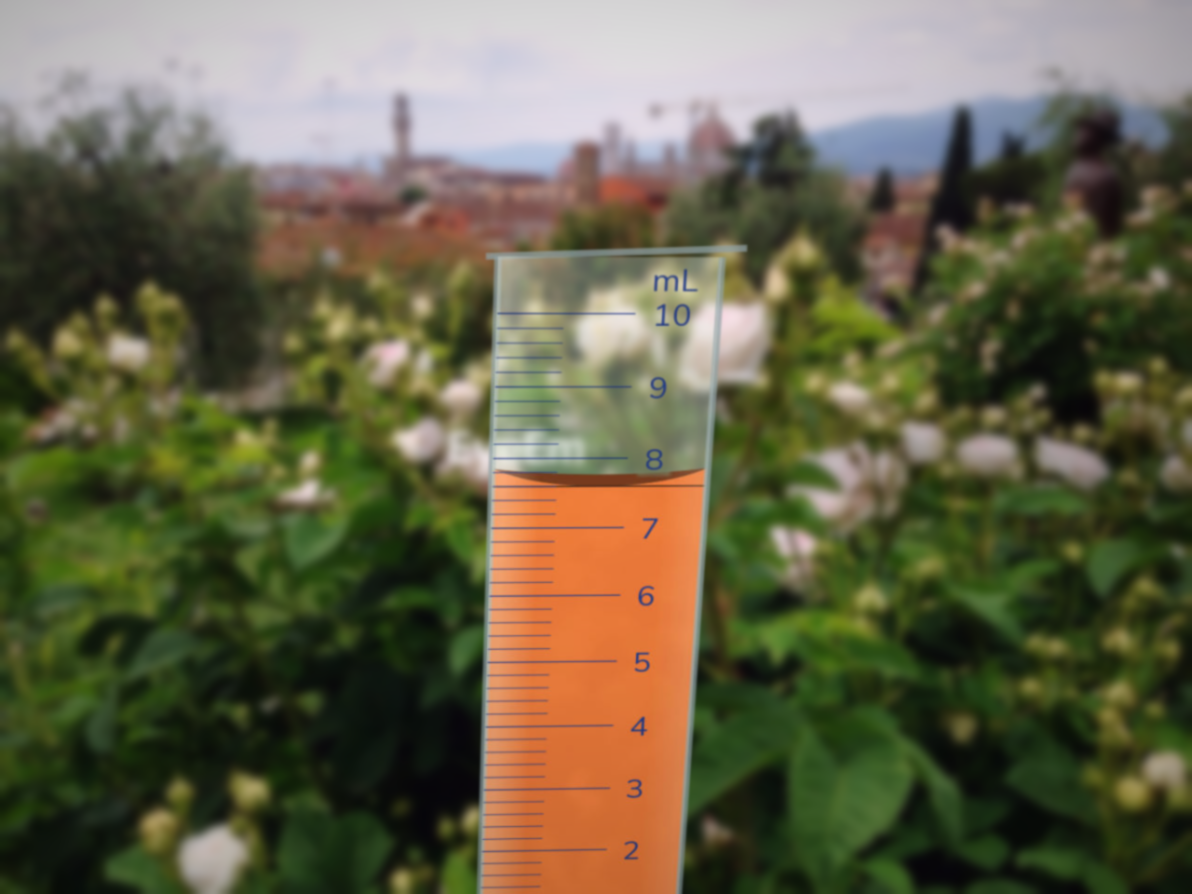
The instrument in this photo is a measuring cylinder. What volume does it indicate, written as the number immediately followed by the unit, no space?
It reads 7.6mL
